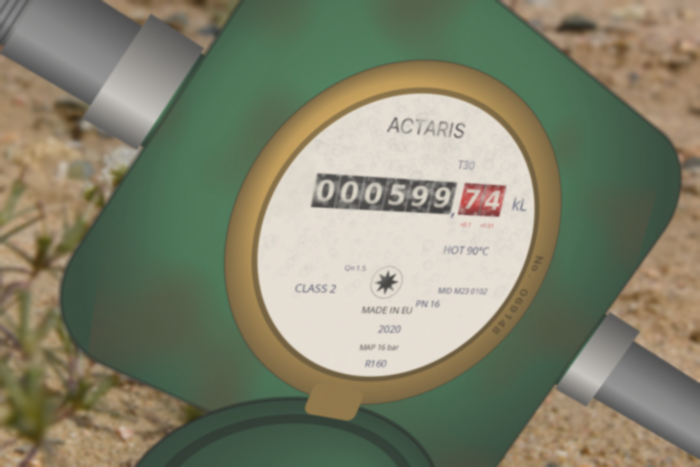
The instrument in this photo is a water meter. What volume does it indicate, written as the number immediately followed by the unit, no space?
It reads 599.74kL
